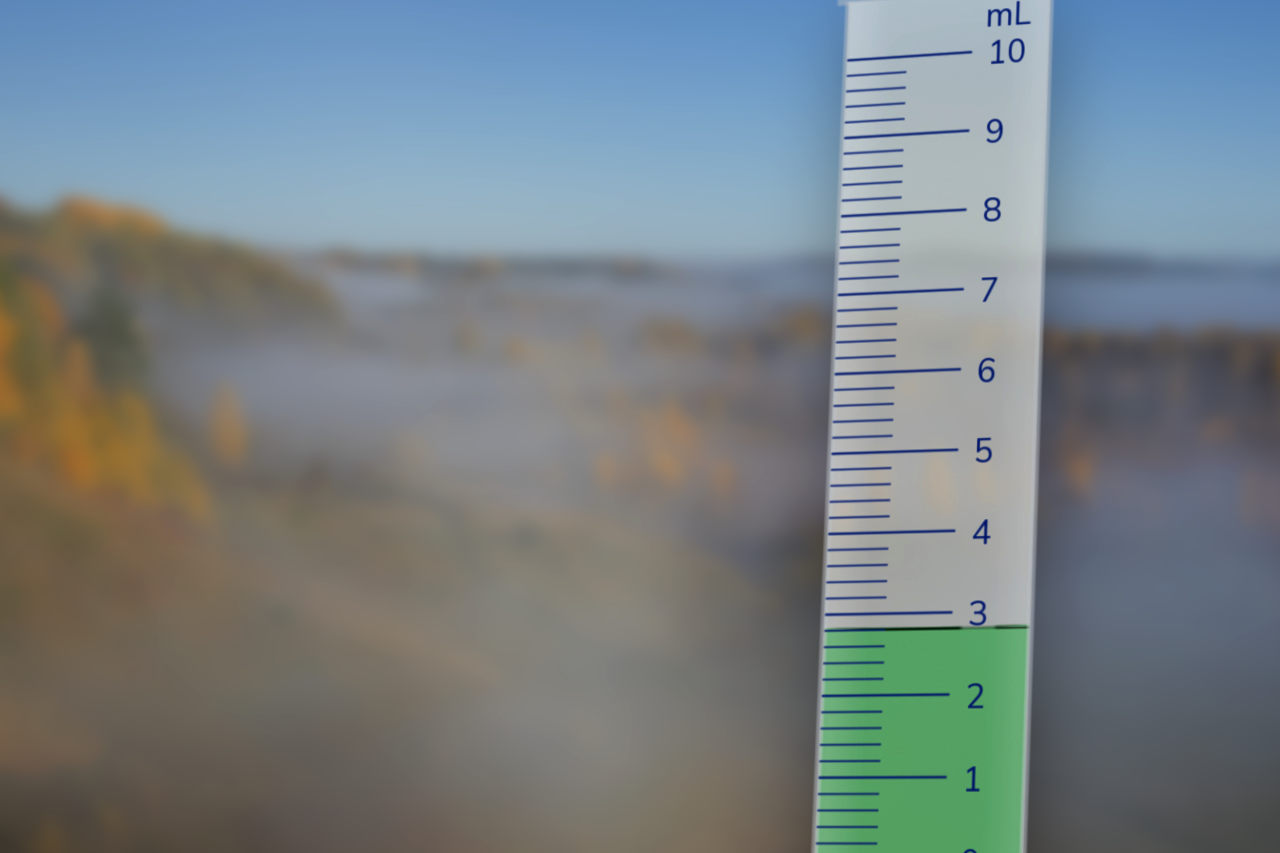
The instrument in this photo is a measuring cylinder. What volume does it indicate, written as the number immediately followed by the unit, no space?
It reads 2.8mL
